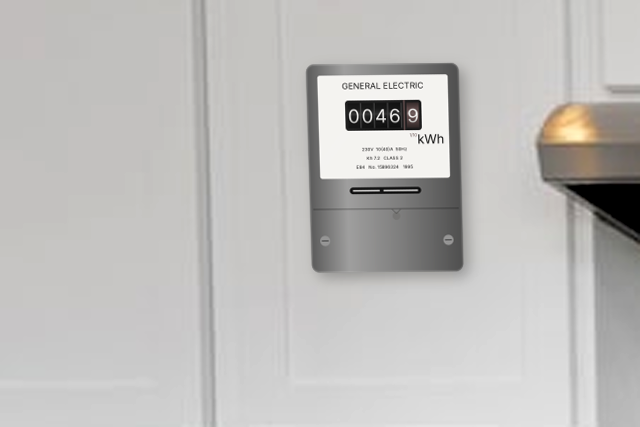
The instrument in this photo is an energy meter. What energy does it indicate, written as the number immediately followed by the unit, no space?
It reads 46.9kWh
